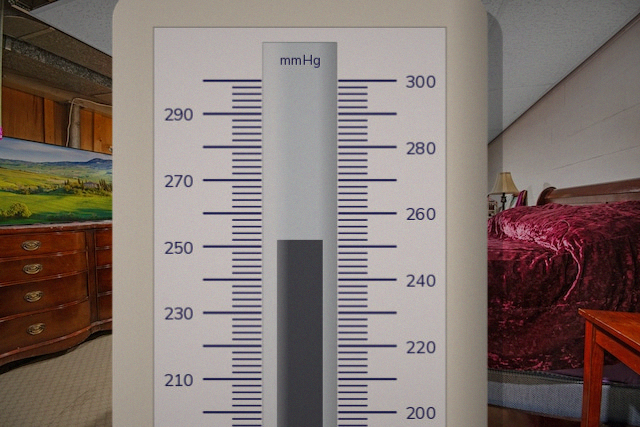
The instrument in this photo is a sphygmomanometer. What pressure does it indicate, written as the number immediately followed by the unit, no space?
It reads 252mmHg
